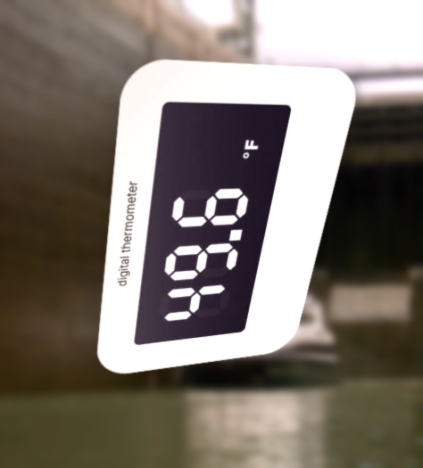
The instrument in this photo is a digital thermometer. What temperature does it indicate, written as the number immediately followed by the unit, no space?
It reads 49.6°F
